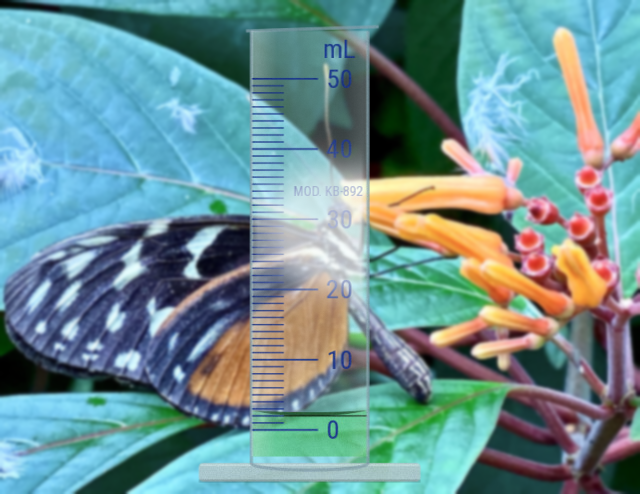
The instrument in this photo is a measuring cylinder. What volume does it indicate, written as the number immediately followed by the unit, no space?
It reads 2mL
